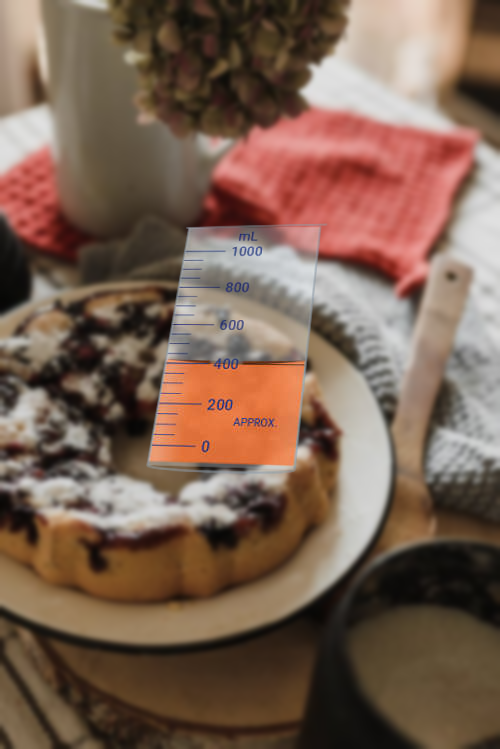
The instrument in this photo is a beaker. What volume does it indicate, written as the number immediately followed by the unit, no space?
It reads 400mL
